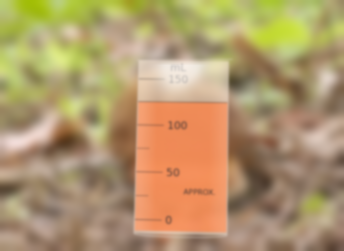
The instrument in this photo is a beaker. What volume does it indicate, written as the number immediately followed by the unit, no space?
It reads 125mL
